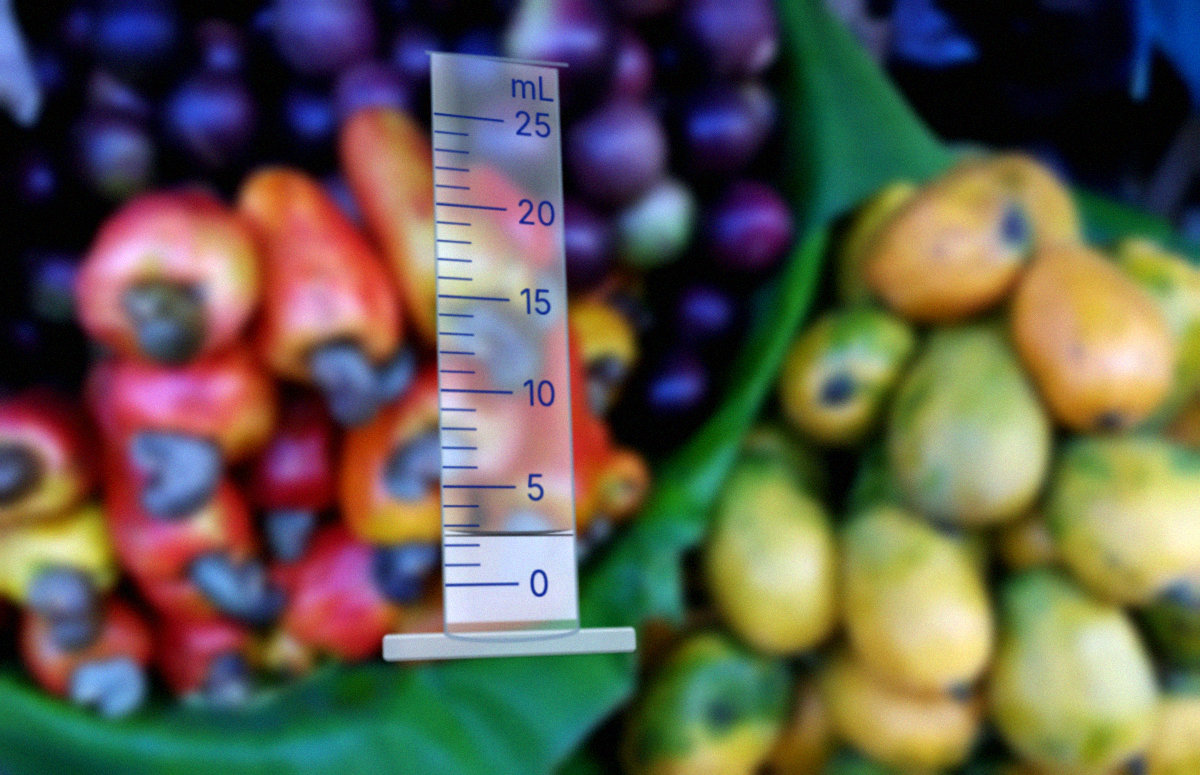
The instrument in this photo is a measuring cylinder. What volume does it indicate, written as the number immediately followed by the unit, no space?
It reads 2.5mL
